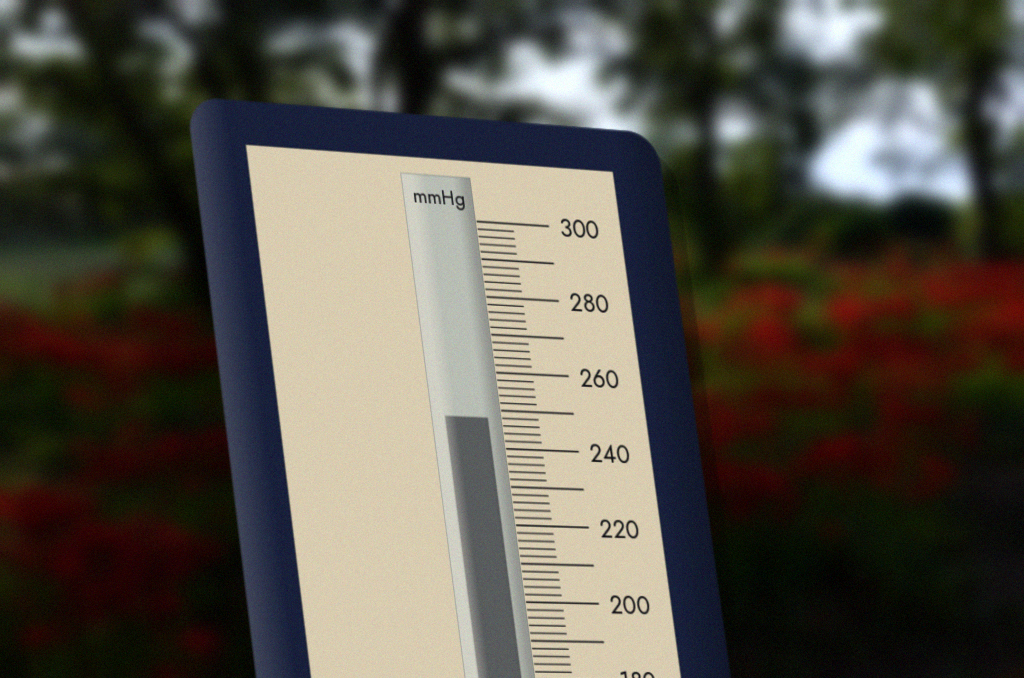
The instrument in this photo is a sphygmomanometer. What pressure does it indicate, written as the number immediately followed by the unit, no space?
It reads 248mmHg
